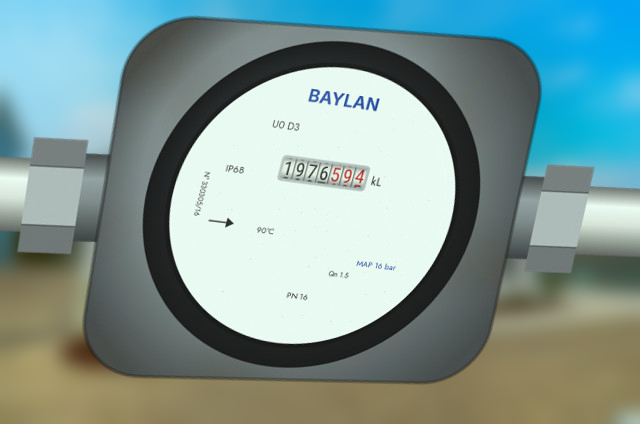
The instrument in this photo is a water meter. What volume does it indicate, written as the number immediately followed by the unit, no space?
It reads 1976.594kL
